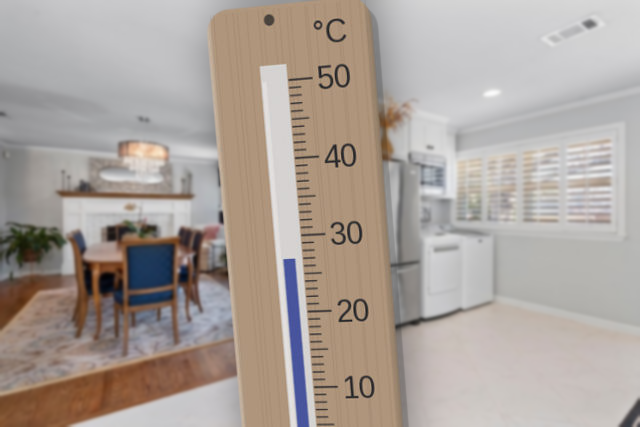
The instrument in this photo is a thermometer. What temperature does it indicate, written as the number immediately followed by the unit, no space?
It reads 27°C
